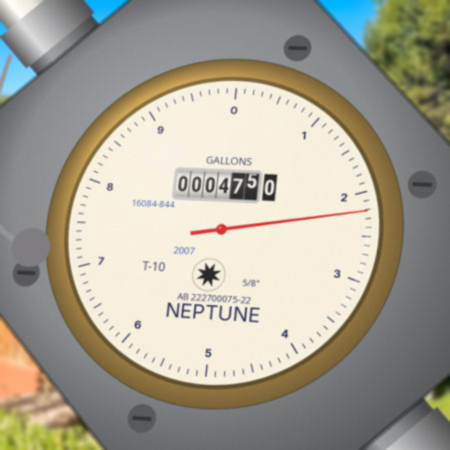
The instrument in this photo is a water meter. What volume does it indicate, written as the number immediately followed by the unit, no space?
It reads 4752.2gal
